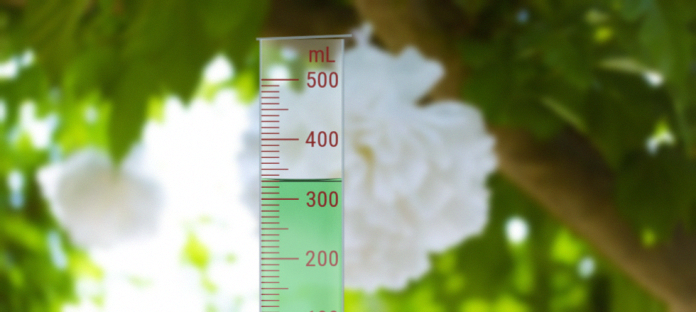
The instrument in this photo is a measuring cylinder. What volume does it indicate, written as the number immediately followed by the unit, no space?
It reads 330mL
